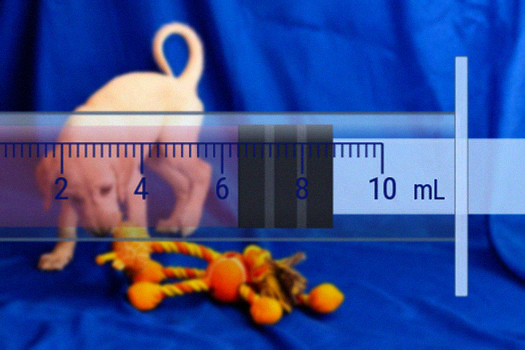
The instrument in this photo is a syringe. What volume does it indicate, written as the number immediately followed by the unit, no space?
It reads 6.4mL
